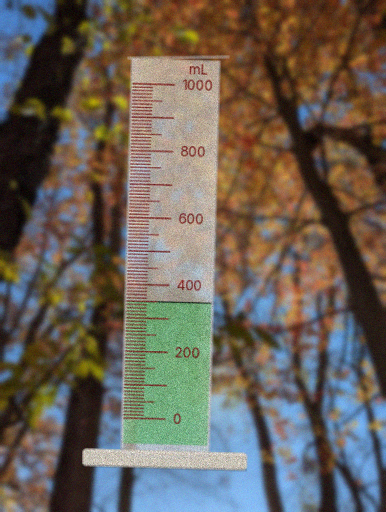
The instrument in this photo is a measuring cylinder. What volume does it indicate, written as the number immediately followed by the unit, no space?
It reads 350mL
